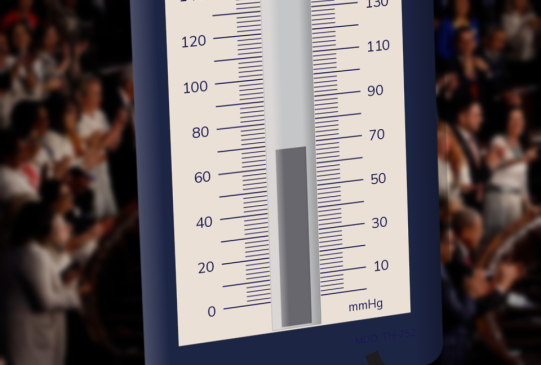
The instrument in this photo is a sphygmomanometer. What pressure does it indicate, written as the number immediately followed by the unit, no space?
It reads 68mmHg
